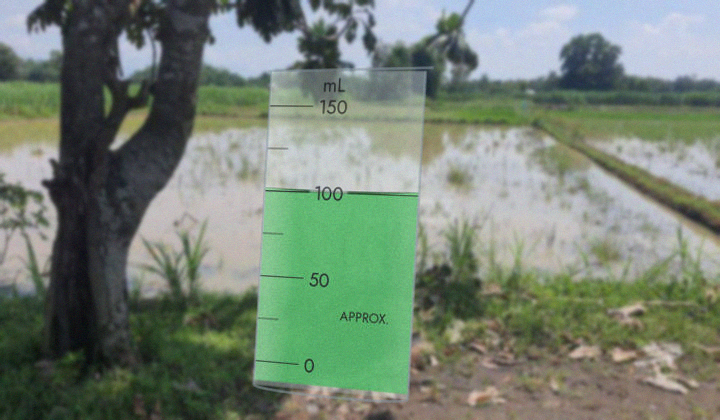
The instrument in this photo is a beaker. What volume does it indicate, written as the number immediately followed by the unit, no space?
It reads 100mL
